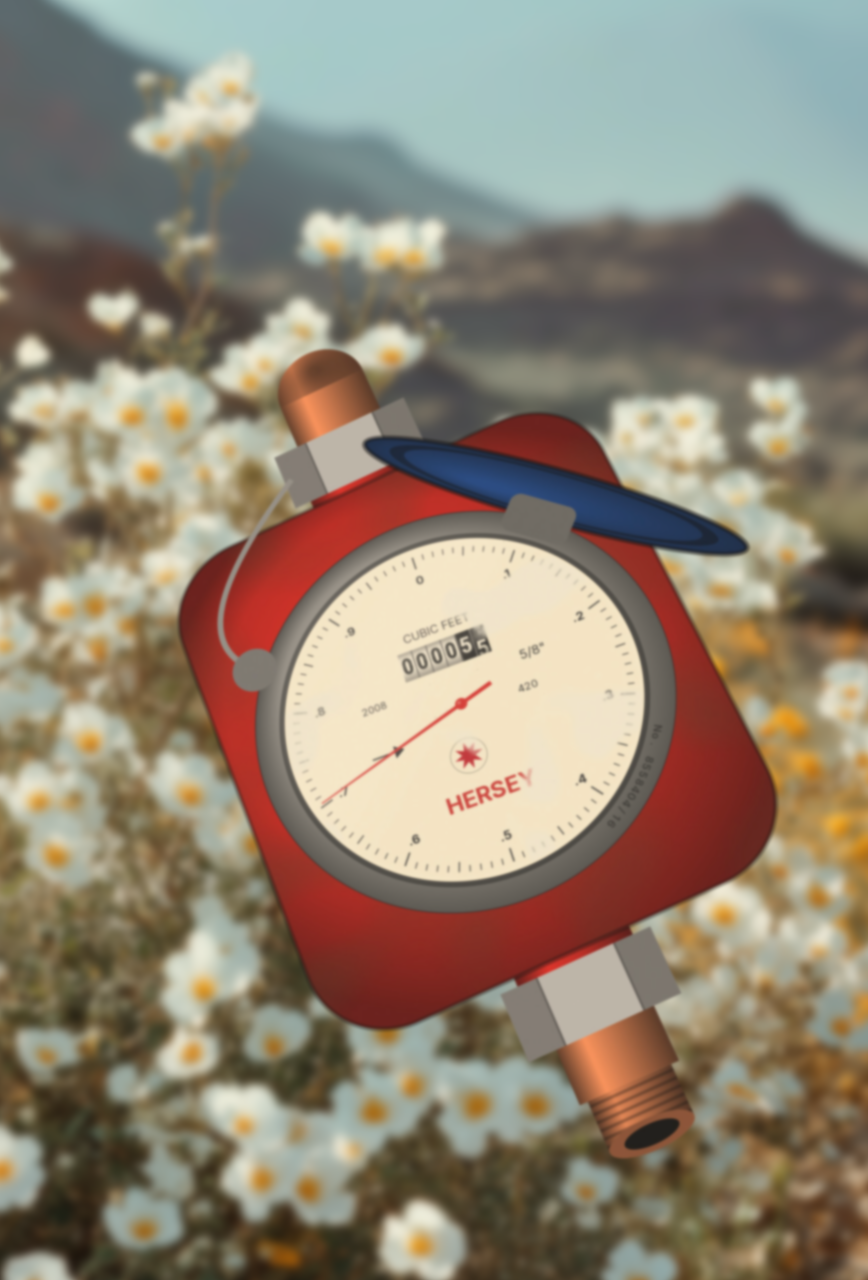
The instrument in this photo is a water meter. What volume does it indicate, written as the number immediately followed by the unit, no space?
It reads 54.70ft³
